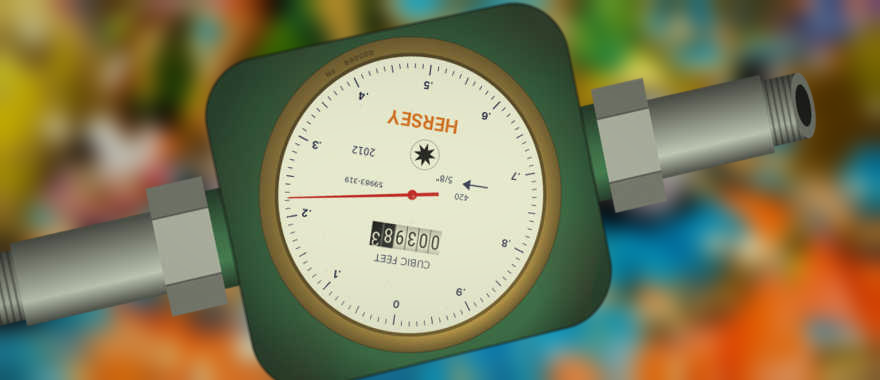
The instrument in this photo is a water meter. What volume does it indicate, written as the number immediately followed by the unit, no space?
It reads 3983.22ft³
